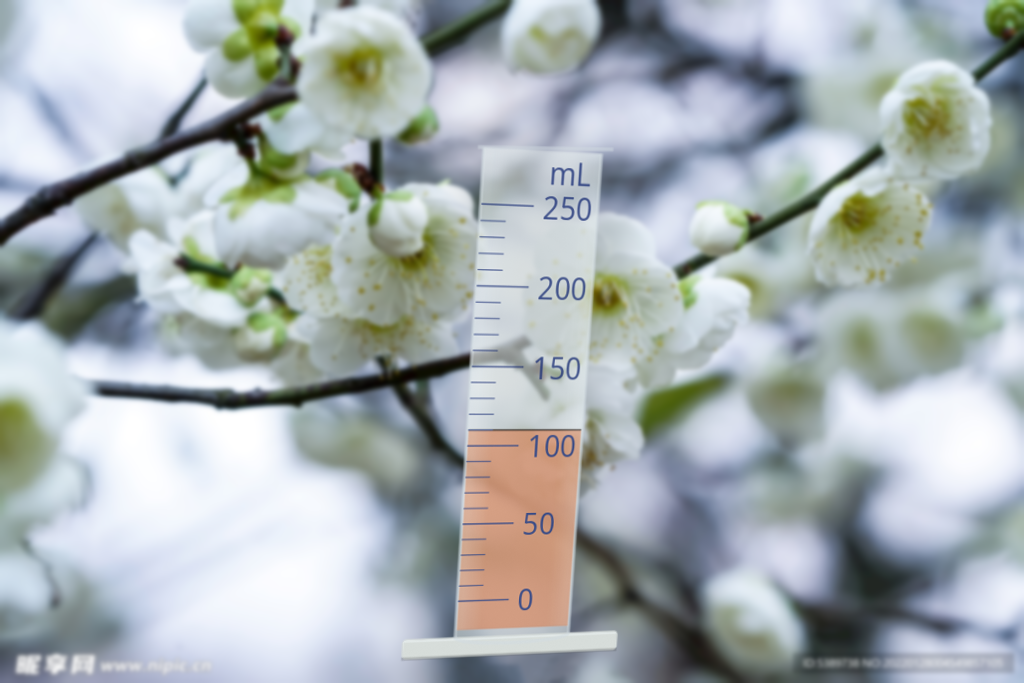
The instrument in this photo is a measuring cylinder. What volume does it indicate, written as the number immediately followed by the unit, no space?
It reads 110mL
